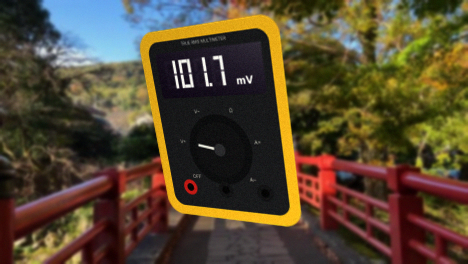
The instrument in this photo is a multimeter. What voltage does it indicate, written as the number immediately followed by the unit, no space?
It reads 101.7mV
